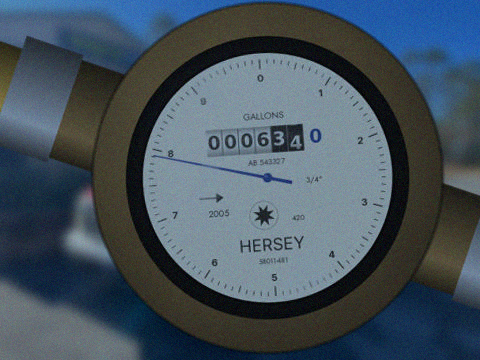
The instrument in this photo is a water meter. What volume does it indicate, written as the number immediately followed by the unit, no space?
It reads 6337.9gal
